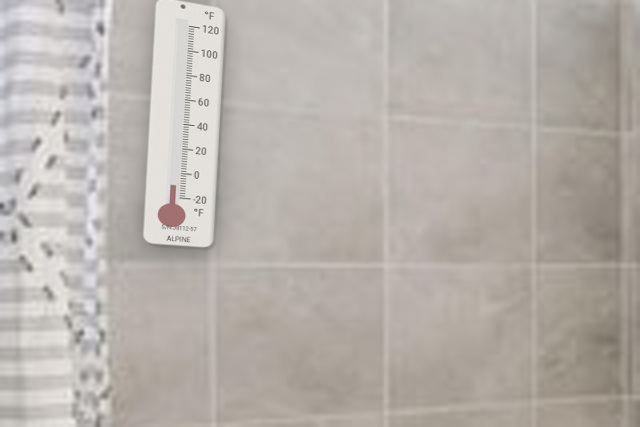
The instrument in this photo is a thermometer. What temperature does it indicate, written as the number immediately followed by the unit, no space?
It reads -10°F
